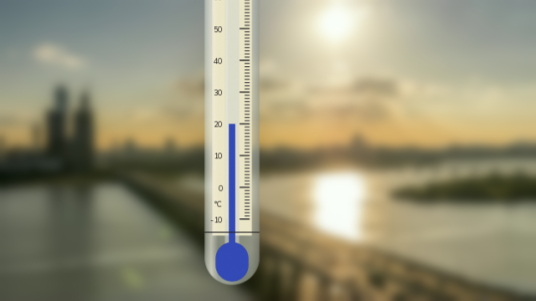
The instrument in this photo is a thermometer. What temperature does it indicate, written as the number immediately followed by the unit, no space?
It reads 20°C
